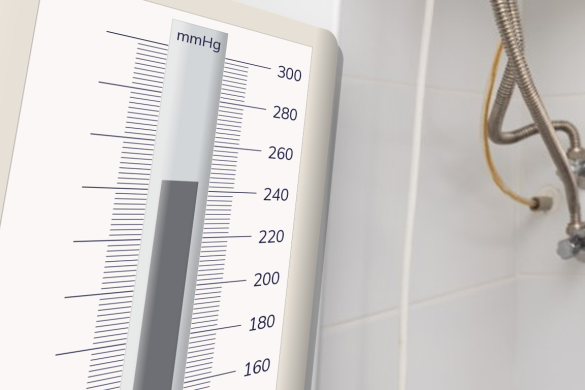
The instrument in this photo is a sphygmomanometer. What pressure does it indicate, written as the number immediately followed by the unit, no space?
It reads 244mmHg
